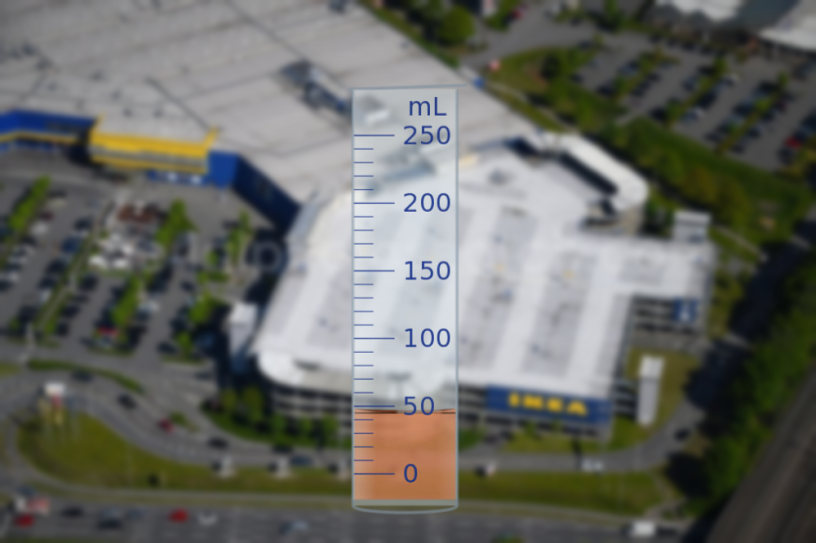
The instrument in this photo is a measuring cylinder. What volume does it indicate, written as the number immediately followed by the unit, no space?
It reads 45mL
